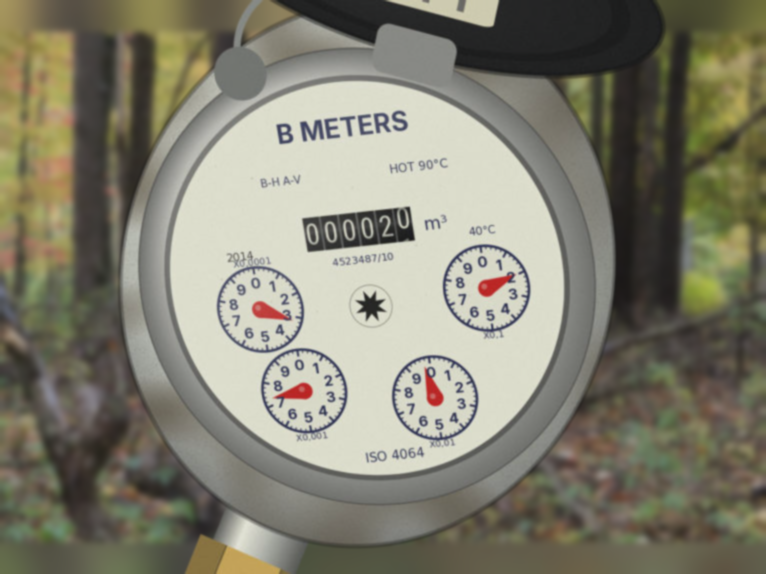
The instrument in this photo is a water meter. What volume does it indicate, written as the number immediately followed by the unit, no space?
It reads 20.1973m³
